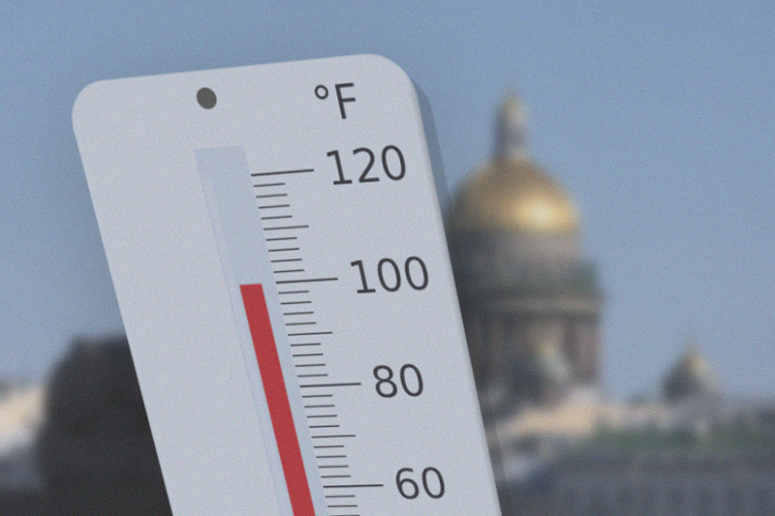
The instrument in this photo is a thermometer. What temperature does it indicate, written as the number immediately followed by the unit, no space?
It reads 100°F
